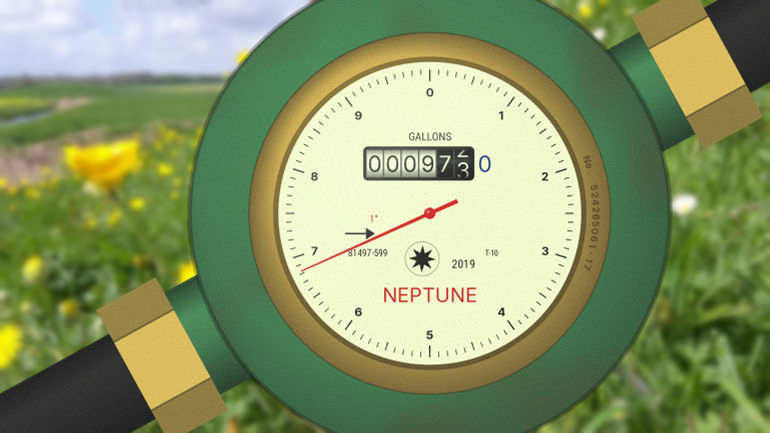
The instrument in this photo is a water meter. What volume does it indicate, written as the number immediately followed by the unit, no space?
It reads 9726.8gal
